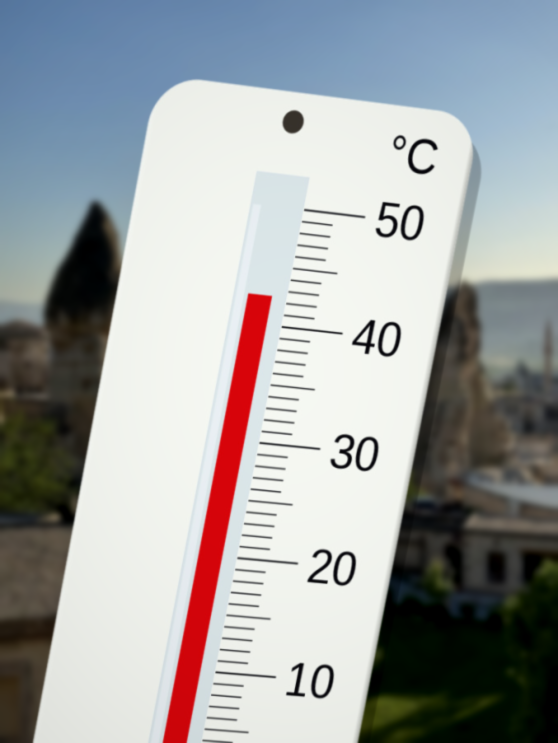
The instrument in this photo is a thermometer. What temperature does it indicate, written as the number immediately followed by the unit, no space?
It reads 42.5°C
